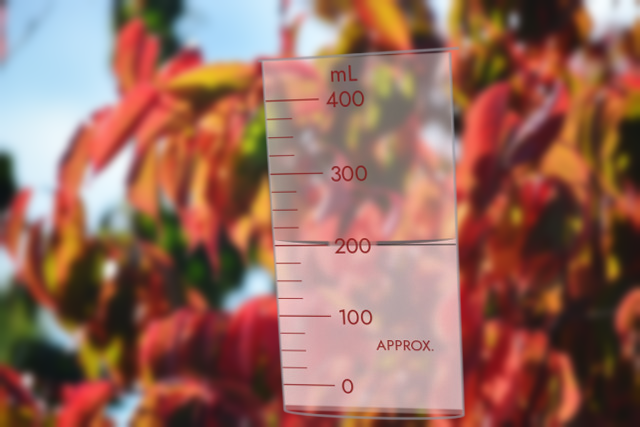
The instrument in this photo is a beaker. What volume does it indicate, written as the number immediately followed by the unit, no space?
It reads 200mL
